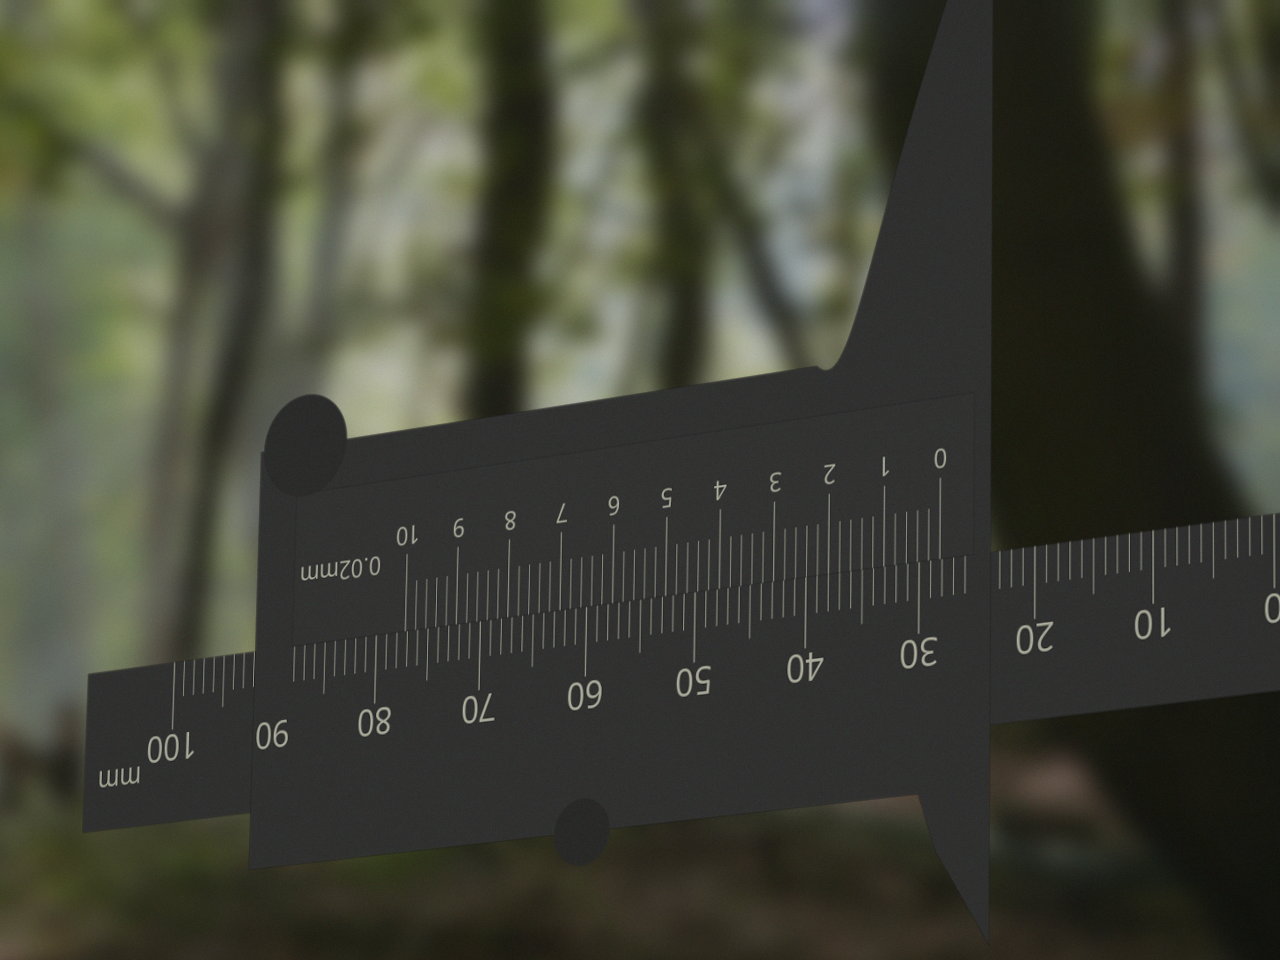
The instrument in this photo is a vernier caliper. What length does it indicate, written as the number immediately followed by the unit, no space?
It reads 28.2mm
